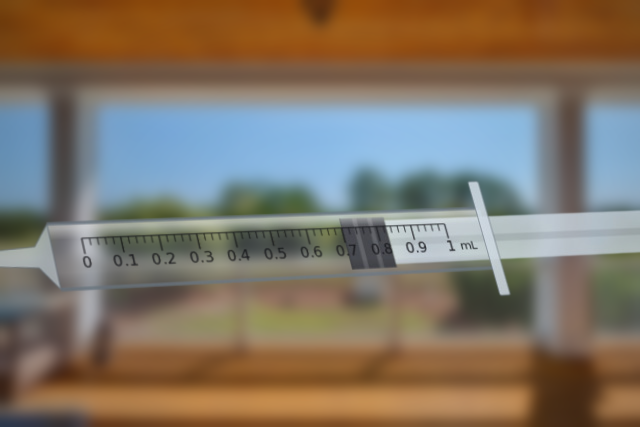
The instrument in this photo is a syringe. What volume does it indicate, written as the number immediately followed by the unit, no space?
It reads 0.7mL
